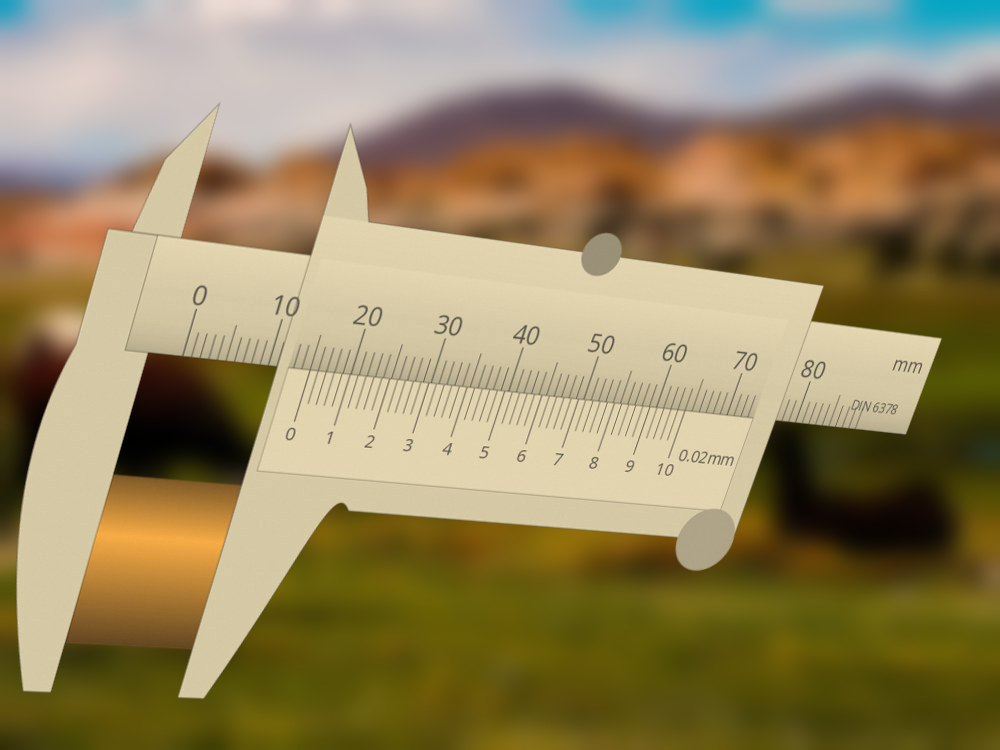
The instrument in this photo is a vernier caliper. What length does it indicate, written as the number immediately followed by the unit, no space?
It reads 15.0mm
